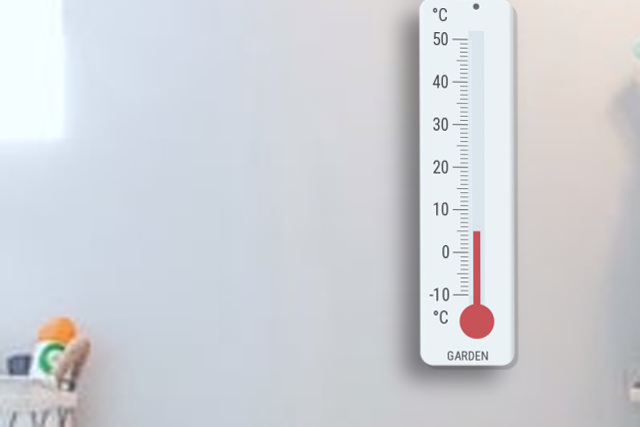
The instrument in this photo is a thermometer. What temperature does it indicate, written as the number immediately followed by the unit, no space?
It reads 5°C
